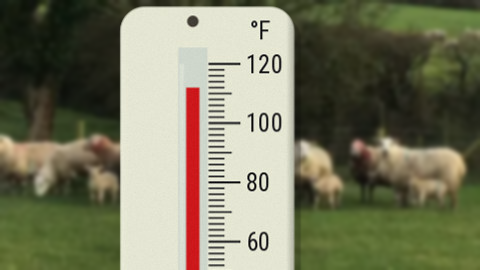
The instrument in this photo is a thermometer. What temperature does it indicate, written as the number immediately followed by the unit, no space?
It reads 112°F
